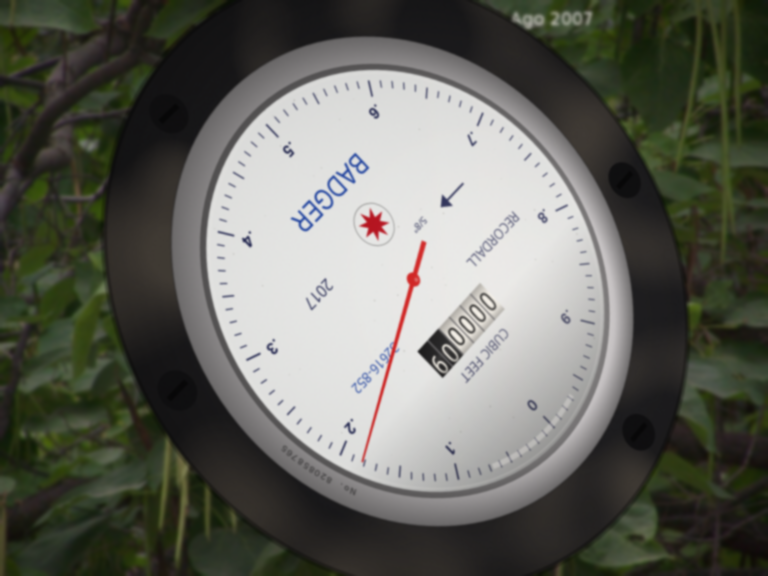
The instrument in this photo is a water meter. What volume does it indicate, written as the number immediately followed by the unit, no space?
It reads 9.18ft³
